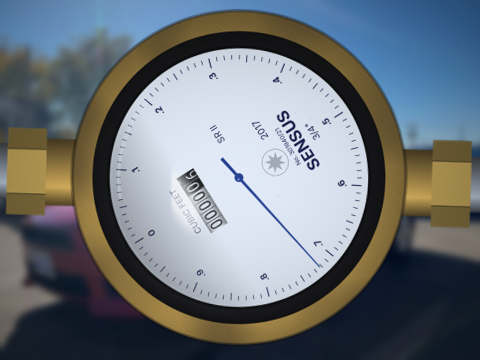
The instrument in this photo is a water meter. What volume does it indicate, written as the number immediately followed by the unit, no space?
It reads 5.72ft³
